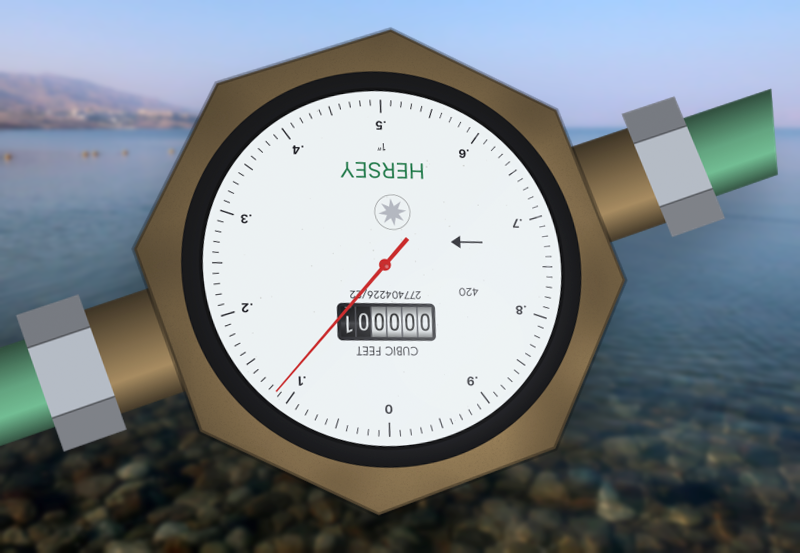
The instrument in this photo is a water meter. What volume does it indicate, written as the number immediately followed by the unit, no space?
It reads 1.11ft³
